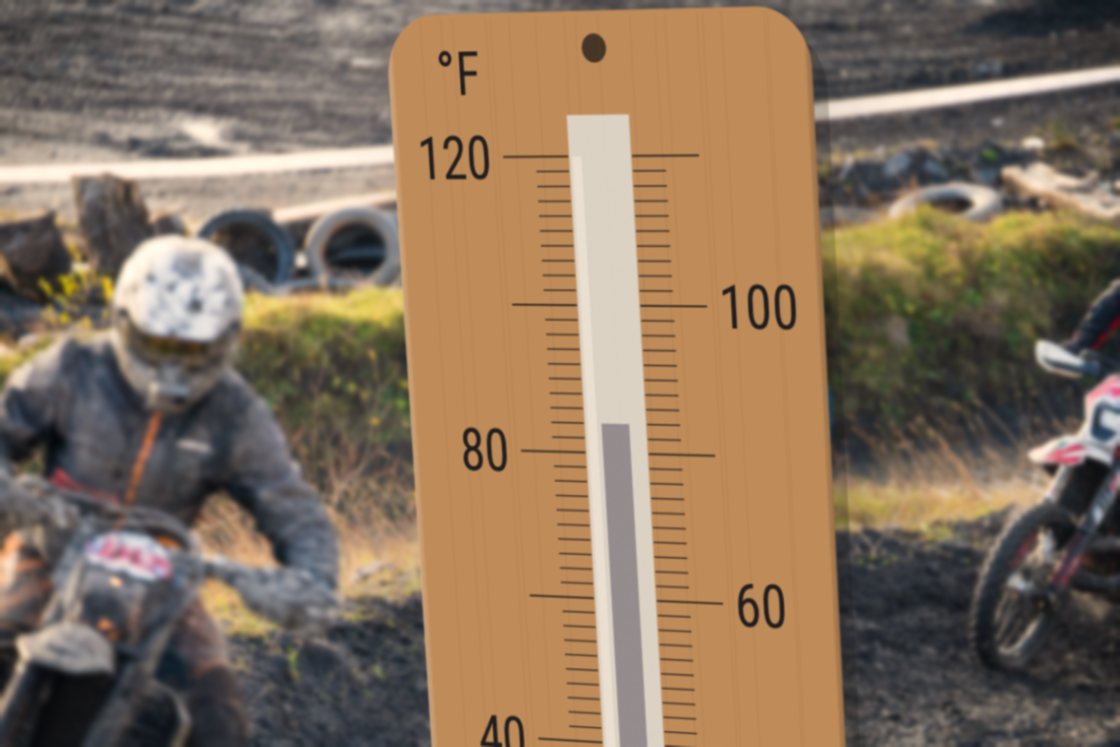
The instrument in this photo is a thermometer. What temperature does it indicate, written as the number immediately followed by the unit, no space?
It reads 84°F
